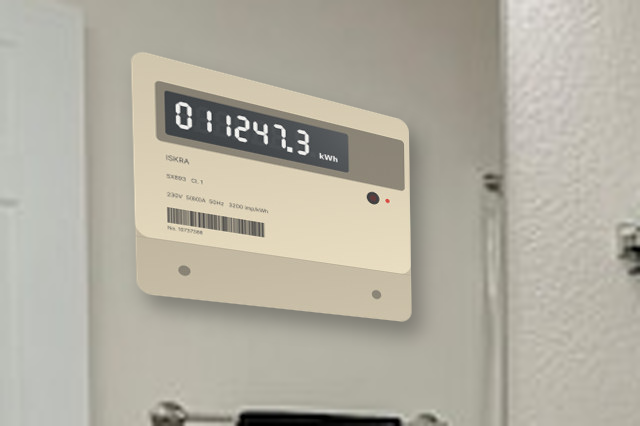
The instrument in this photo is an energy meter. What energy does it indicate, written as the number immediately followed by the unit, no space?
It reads 11247.3kWh
